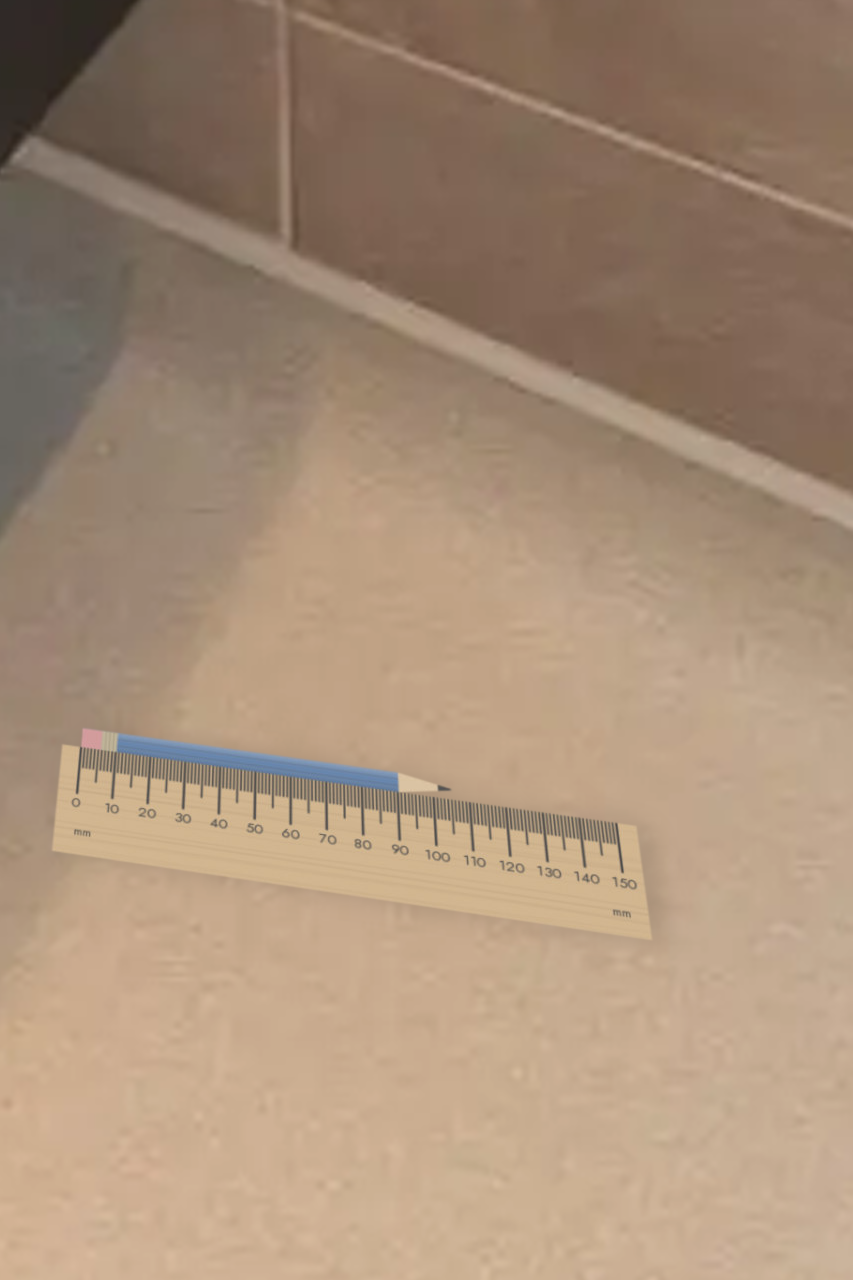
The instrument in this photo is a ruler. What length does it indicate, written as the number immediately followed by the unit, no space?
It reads 105mm
